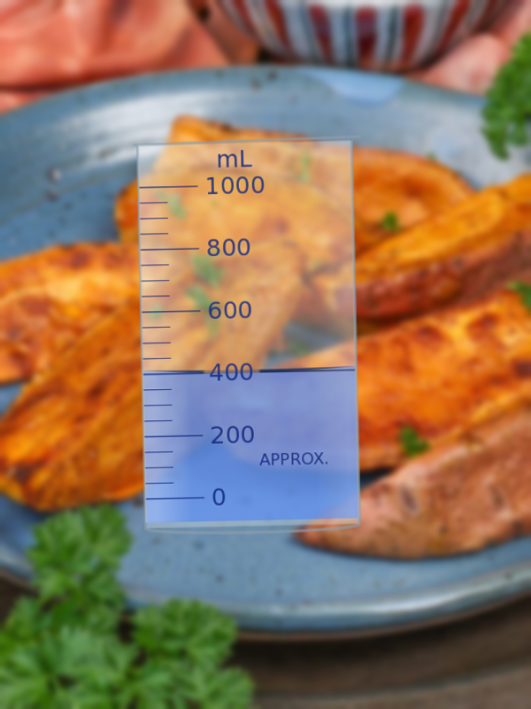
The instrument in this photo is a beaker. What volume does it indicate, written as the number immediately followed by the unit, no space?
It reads 400mL
